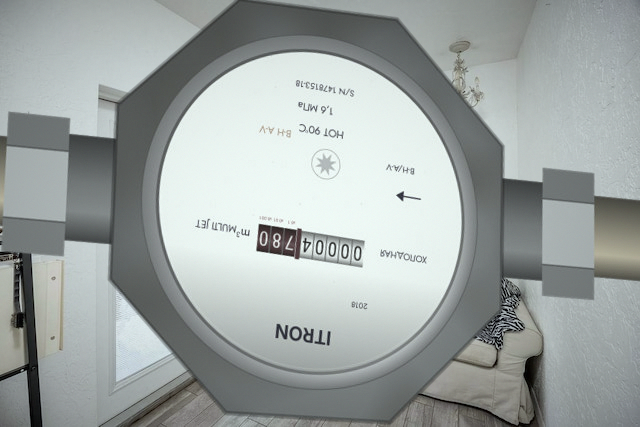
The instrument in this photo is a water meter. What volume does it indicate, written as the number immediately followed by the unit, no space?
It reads 4.780m³
